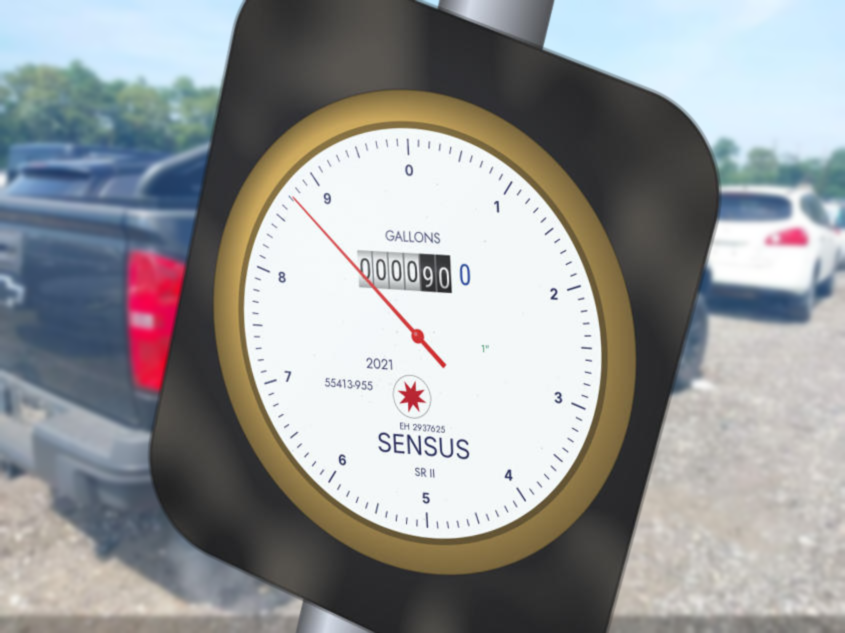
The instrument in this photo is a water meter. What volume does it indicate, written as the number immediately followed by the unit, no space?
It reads 898.7gal
